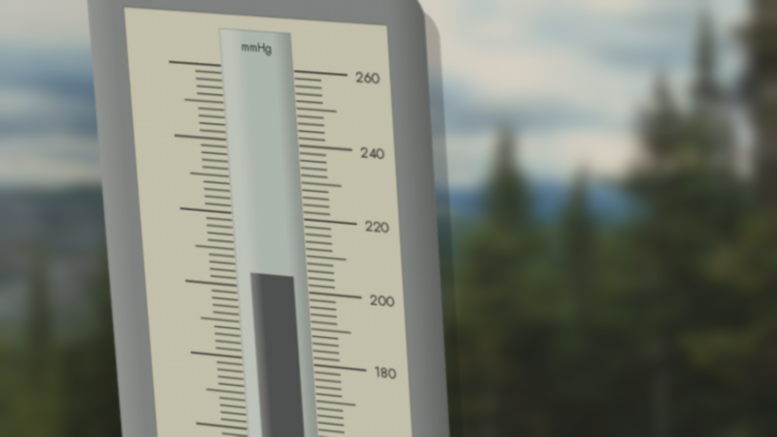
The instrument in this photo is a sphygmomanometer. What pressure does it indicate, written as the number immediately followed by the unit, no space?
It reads 204mmHg
